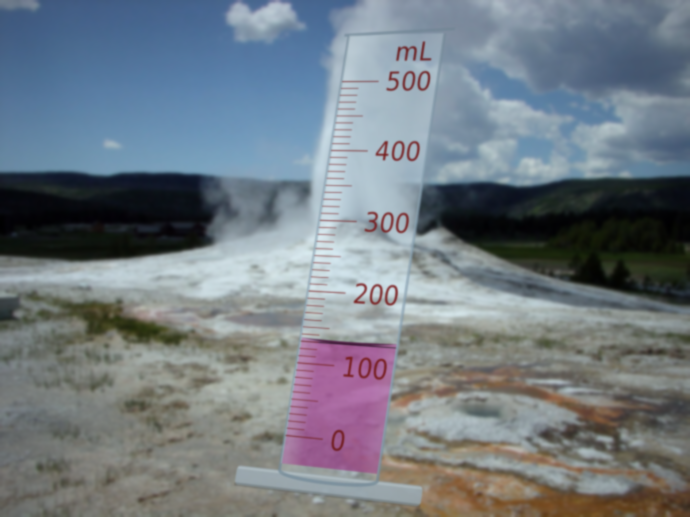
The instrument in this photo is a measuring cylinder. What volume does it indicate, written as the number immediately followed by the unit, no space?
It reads 130mL
